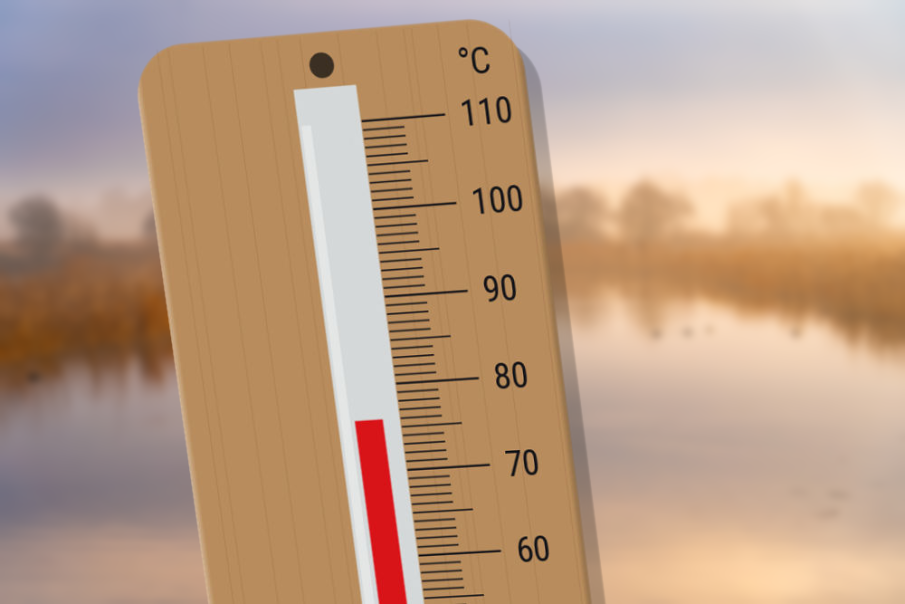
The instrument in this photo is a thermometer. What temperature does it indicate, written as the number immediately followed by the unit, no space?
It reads 76°C
